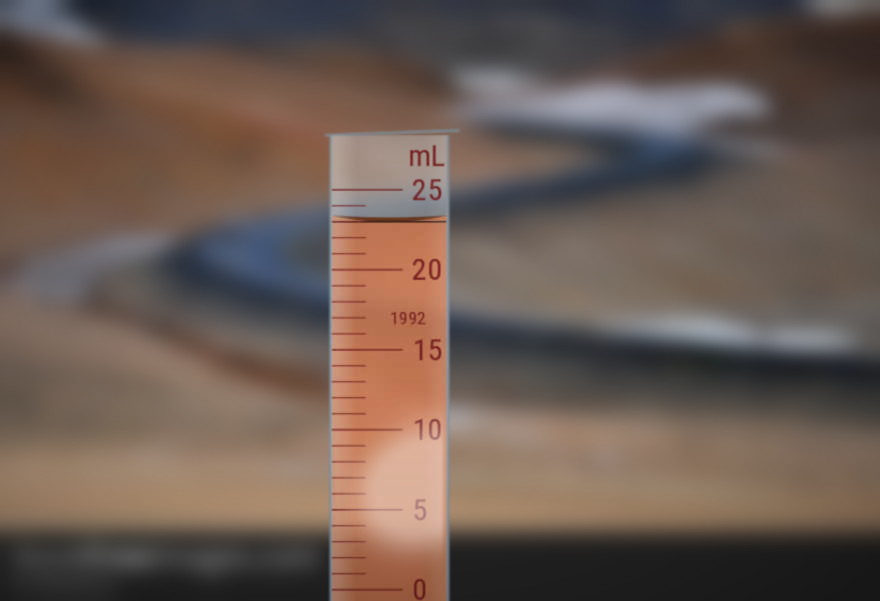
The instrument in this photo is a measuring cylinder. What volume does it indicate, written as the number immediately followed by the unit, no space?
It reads 23mL
